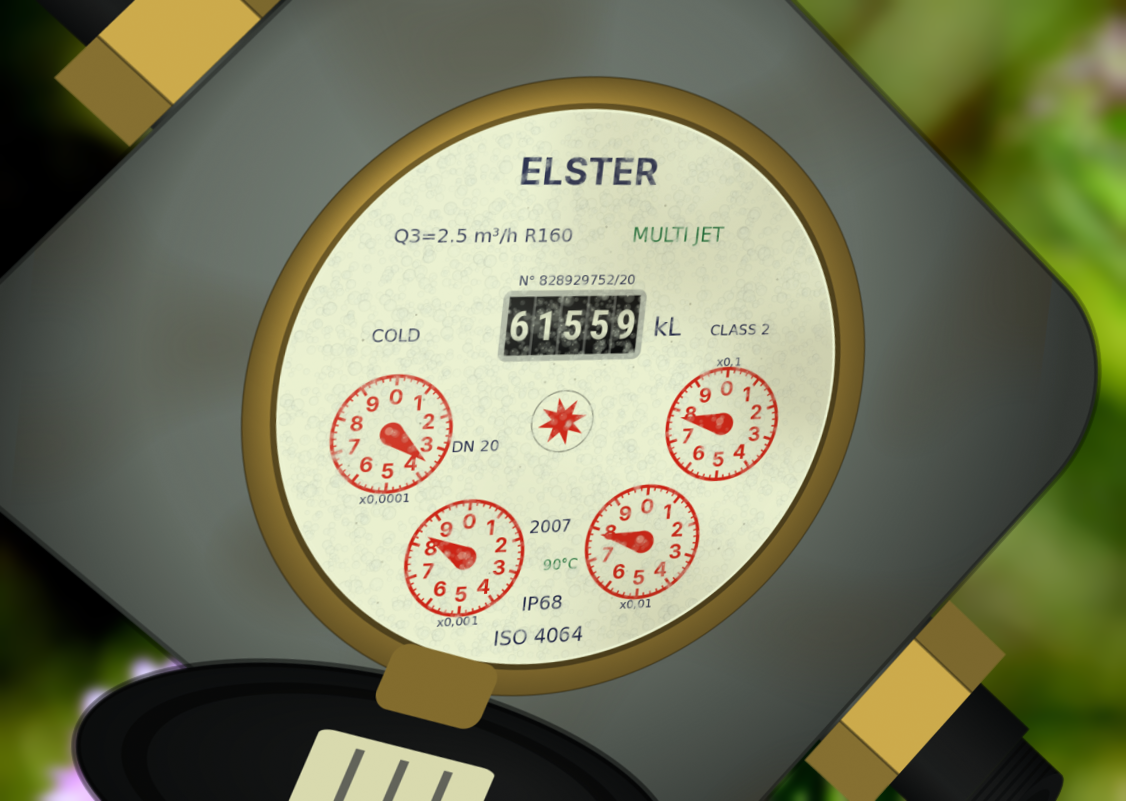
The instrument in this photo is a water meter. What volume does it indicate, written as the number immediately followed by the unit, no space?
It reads 61559.7783kL
